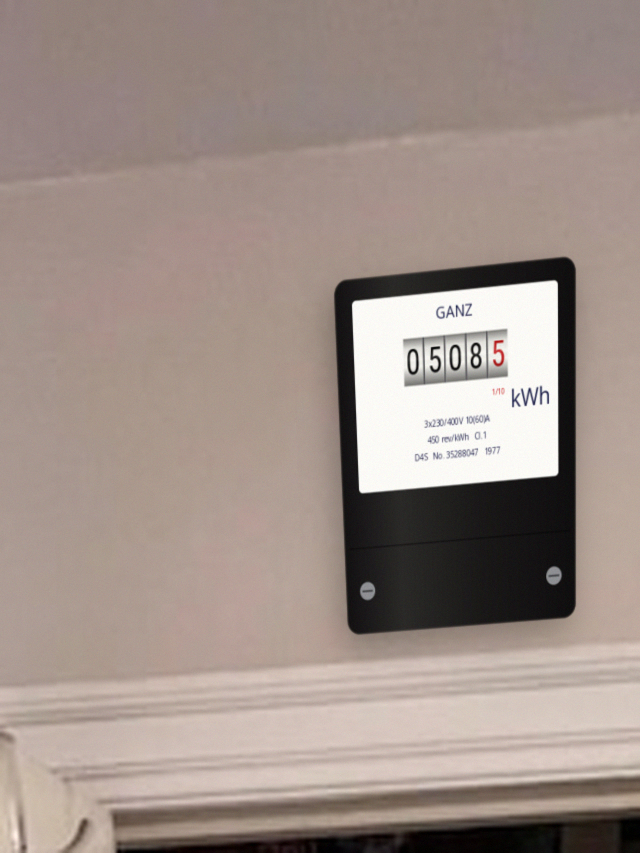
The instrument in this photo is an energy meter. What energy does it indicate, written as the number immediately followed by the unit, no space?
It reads 508.5kWh
